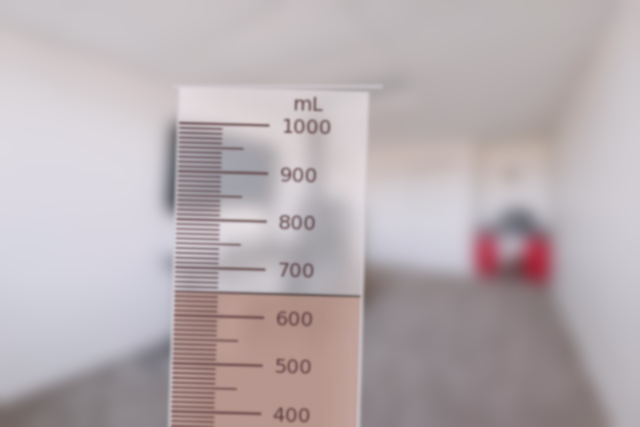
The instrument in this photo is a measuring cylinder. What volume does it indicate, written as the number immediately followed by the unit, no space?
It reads 650mL
